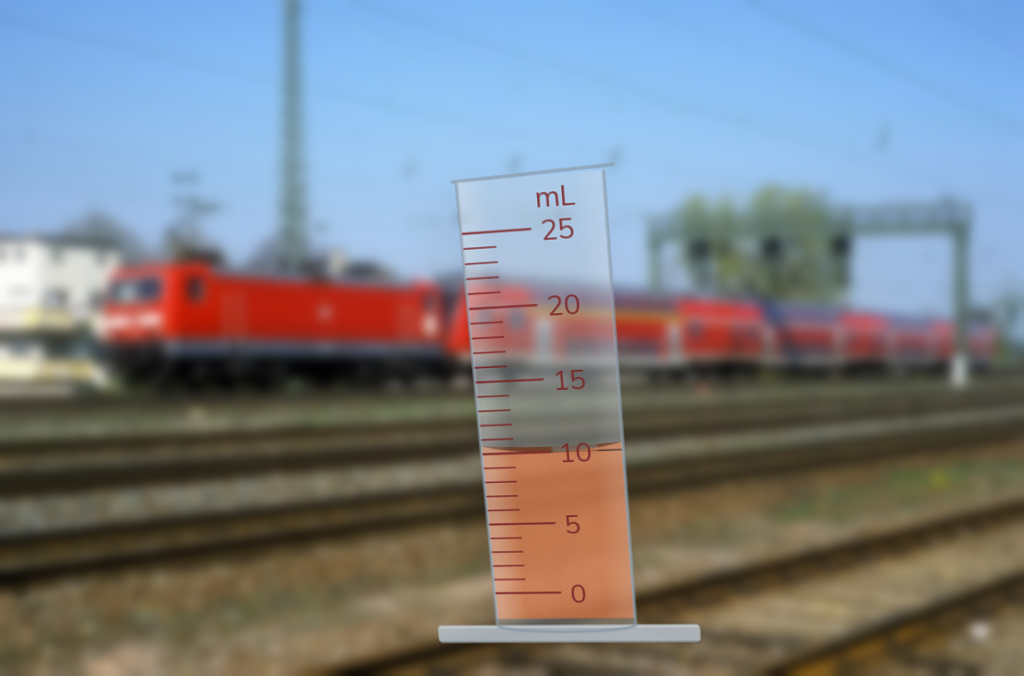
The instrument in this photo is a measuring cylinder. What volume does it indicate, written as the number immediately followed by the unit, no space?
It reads 10mL
